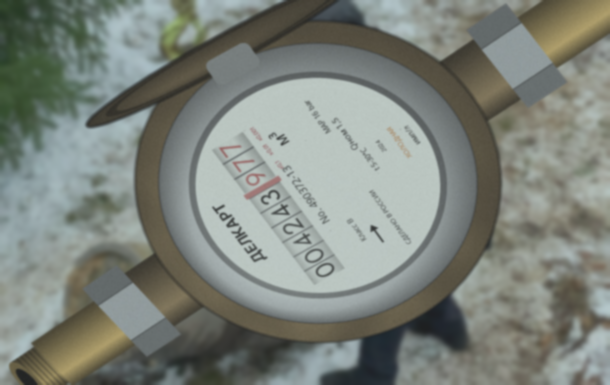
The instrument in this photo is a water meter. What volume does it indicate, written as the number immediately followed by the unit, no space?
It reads 4243.977m³
